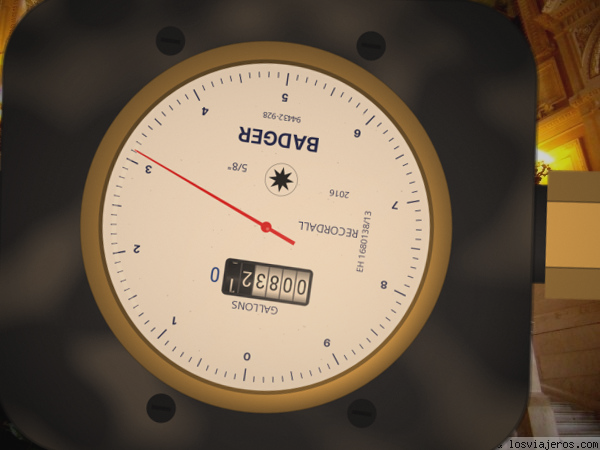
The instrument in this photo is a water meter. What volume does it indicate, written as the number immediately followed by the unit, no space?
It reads 83213.1gal
